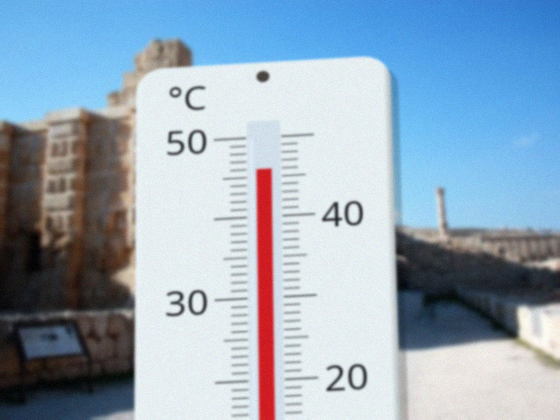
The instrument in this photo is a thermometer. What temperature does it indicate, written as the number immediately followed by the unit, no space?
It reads 46°C
